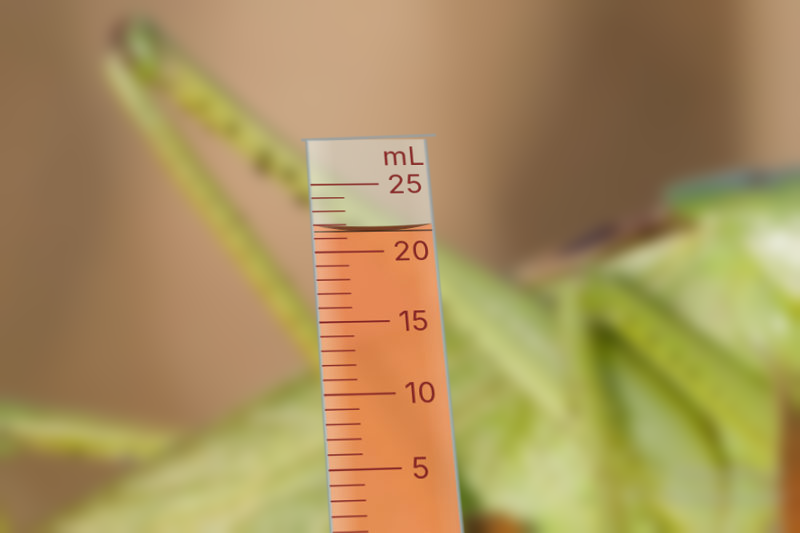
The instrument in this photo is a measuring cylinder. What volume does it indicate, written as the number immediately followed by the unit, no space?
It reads 21.5mL
